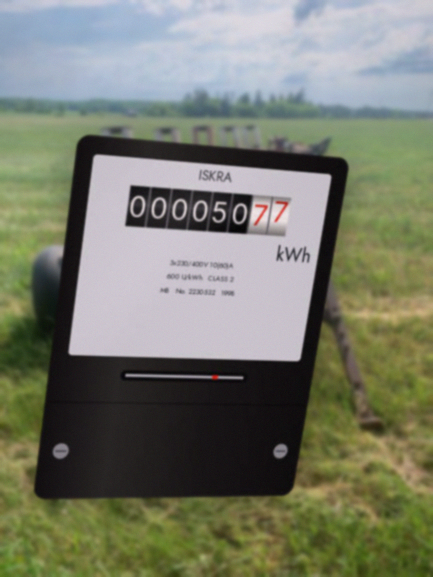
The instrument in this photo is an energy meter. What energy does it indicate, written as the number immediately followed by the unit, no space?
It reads 50.77kWh
